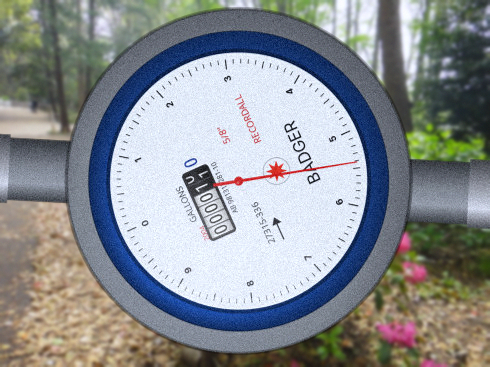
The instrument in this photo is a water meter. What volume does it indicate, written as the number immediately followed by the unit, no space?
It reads 105.4gal
